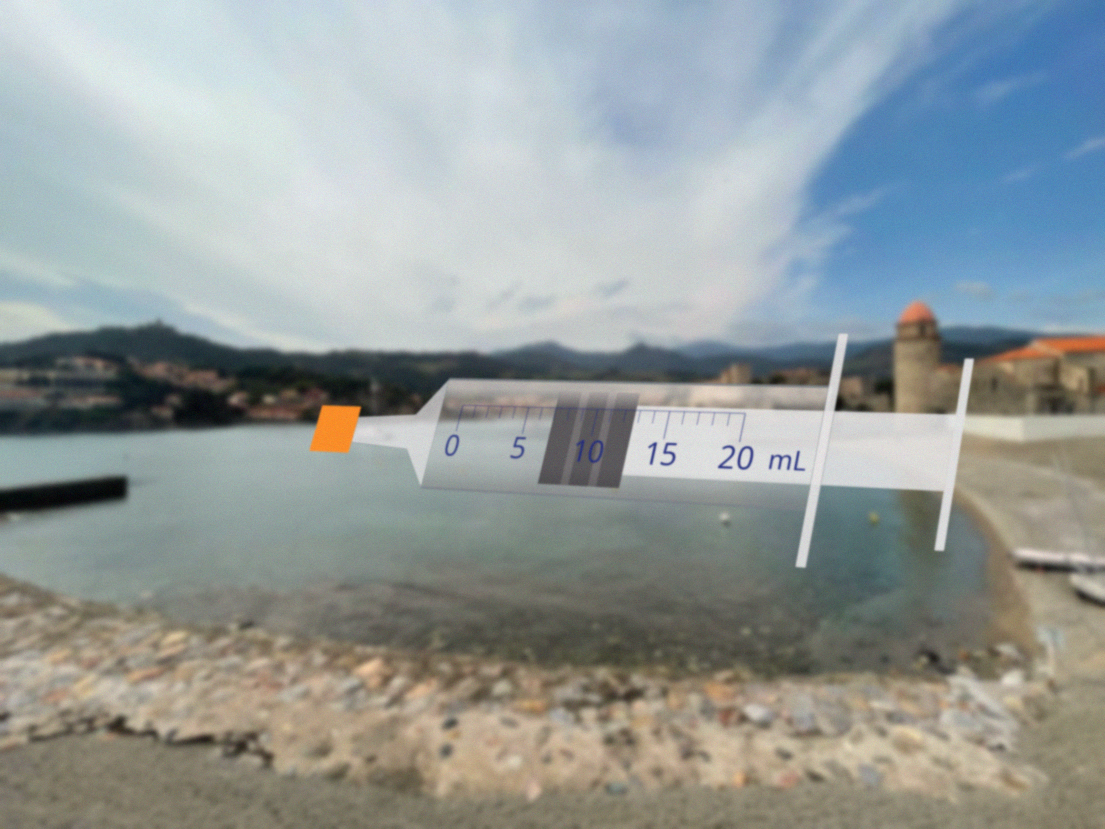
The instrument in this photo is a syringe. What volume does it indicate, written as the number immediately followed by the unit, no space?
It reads 7mL
